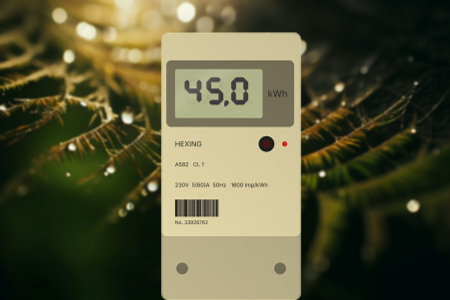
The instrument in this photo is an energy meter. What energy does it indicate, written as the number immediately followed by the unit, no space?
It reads 45.0kWh
